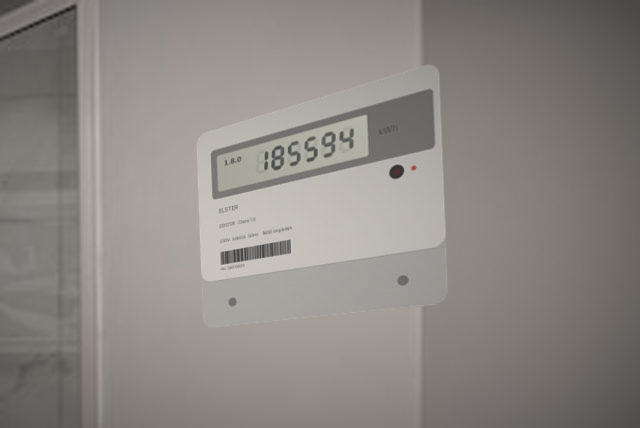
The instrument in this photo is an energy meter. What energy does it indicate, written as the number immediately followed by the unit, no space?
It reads 185594kWh
